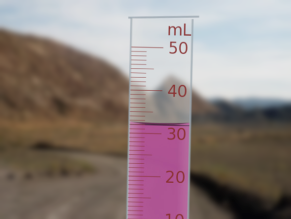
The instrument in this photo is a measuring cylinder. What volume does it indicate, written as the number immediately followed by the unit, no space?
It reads 32mL
